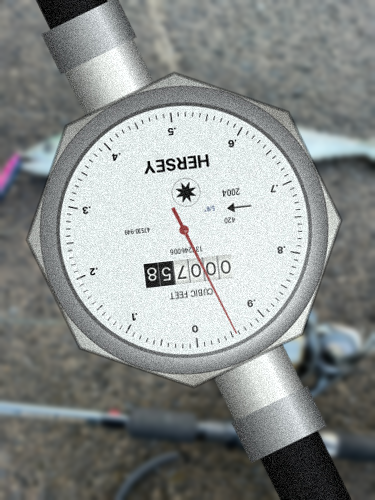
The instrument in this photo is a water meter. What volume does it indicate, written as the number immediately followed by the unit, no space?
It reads 757.94ft³
